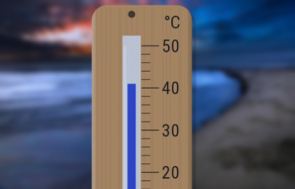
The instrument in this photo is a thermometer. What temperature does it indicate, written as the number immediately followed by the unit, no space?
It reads 41°C
